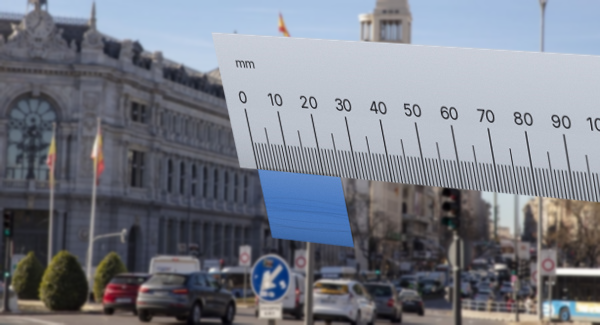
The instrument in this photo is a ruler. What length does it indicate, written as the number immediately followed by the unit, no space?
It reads 25mm
